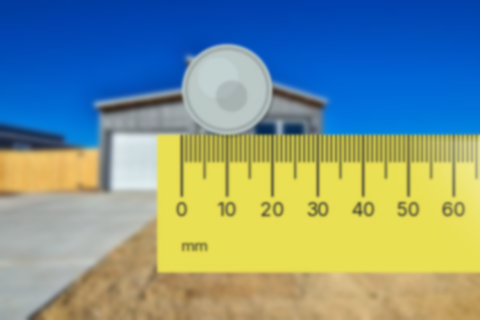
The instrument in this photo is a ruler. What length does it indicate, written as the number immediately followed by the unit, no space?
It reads 20mm
